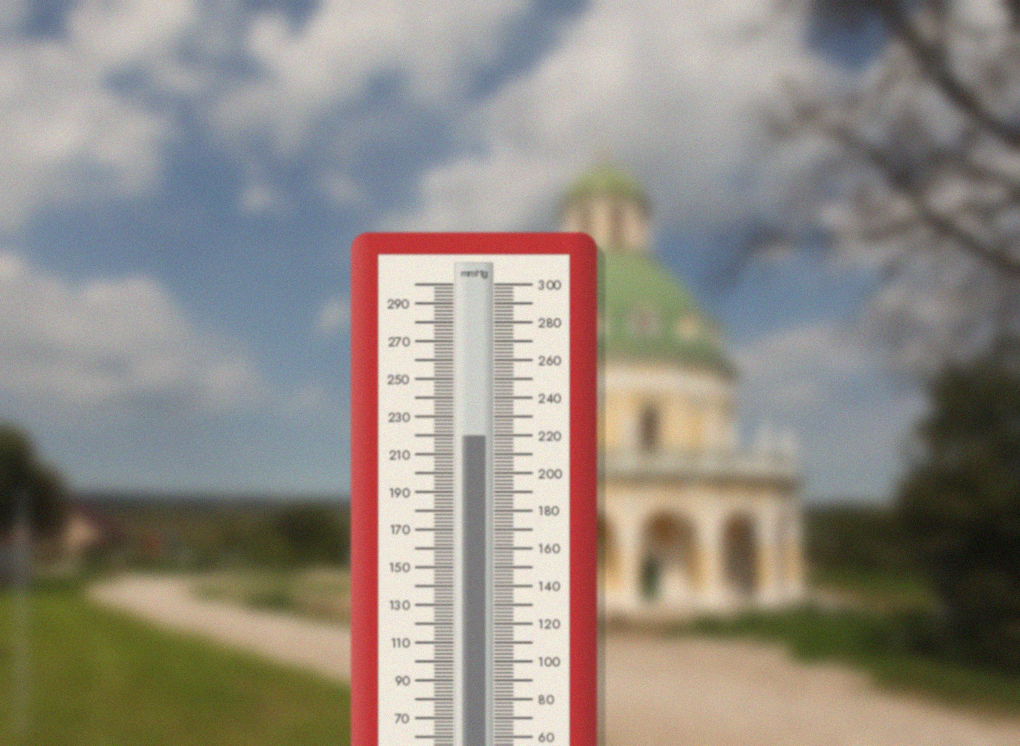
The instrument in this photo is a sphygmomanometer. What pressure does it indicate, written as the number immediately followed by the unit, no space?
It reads 220mmHg
